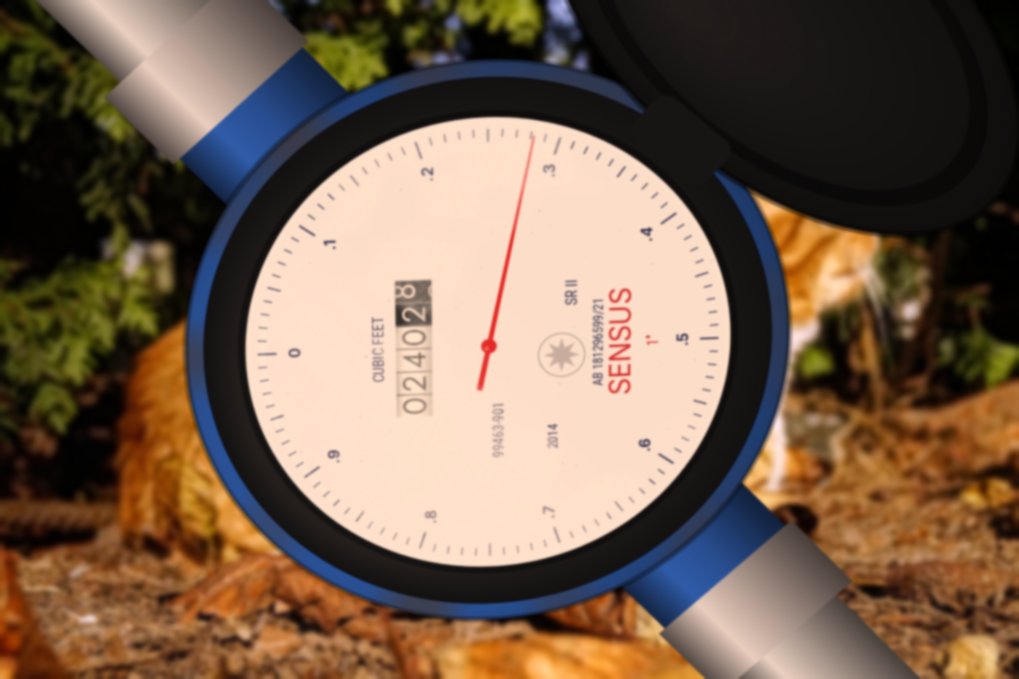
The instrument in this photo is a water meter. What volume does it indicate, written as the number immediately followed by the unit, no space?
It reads 24028.28ft³
